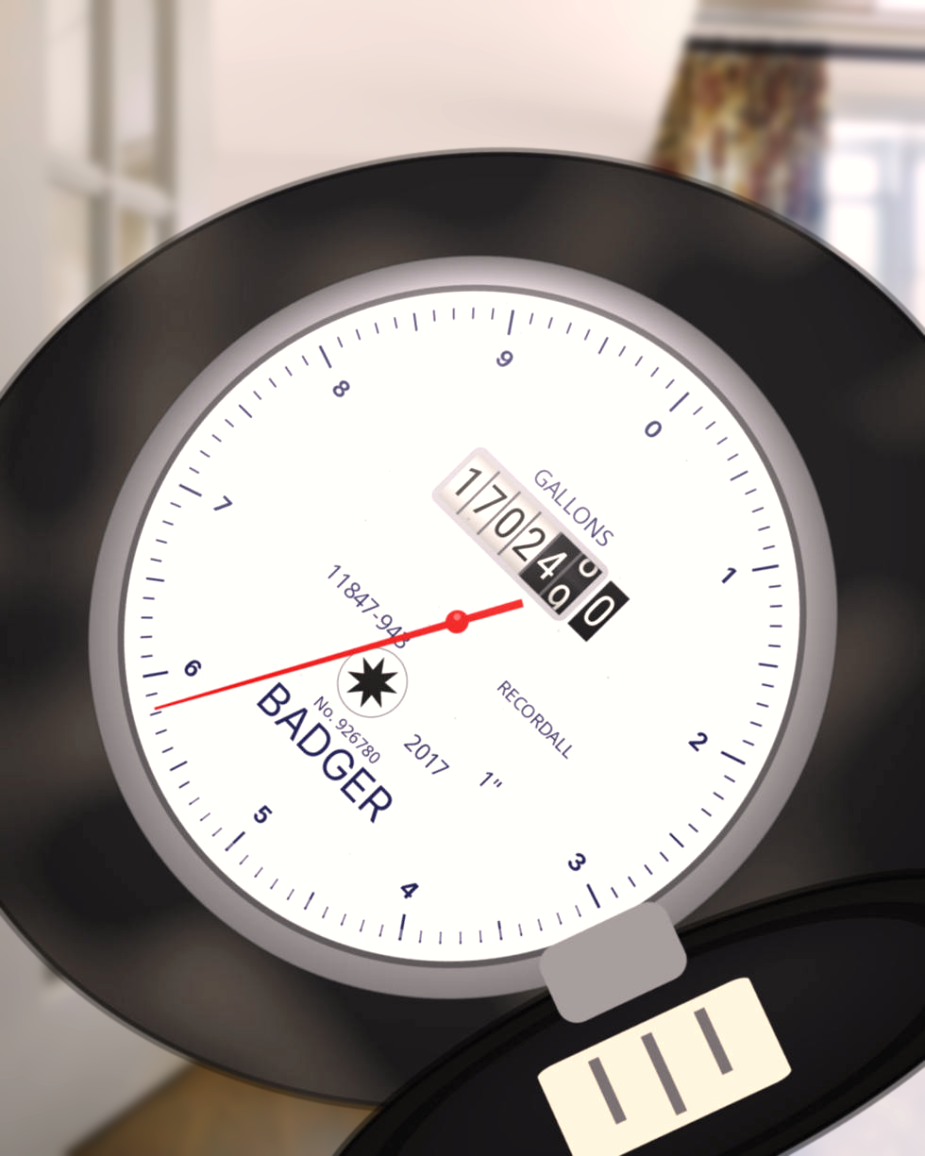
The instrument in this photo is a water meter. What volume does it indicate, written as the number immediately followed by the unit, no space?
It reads 1702485.8gal
